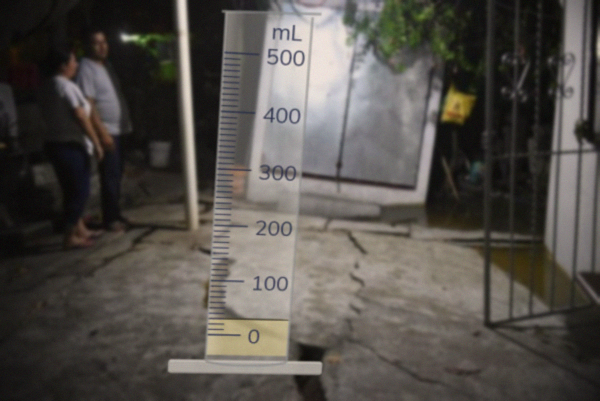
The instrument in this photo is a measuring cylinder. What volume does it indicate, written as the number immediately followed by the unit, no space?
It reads 30mL
